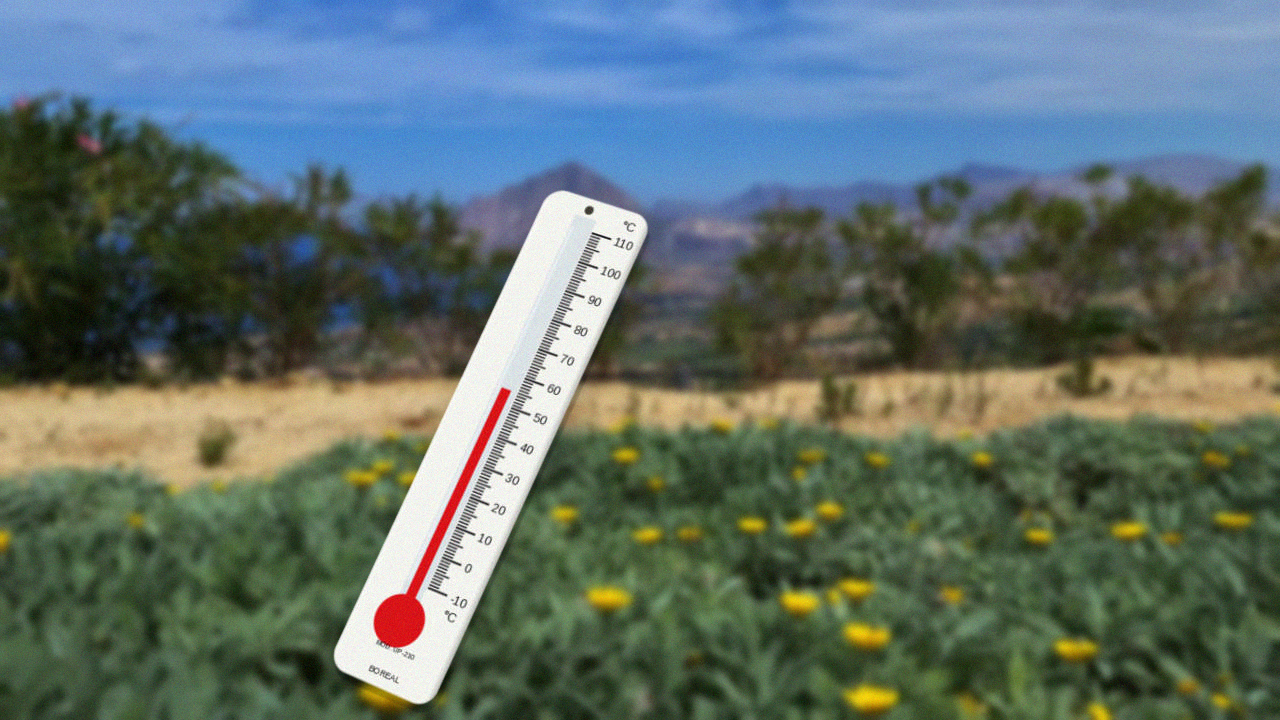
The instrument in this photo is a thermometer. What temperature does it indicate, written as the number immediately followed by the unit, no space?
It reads 55°C
